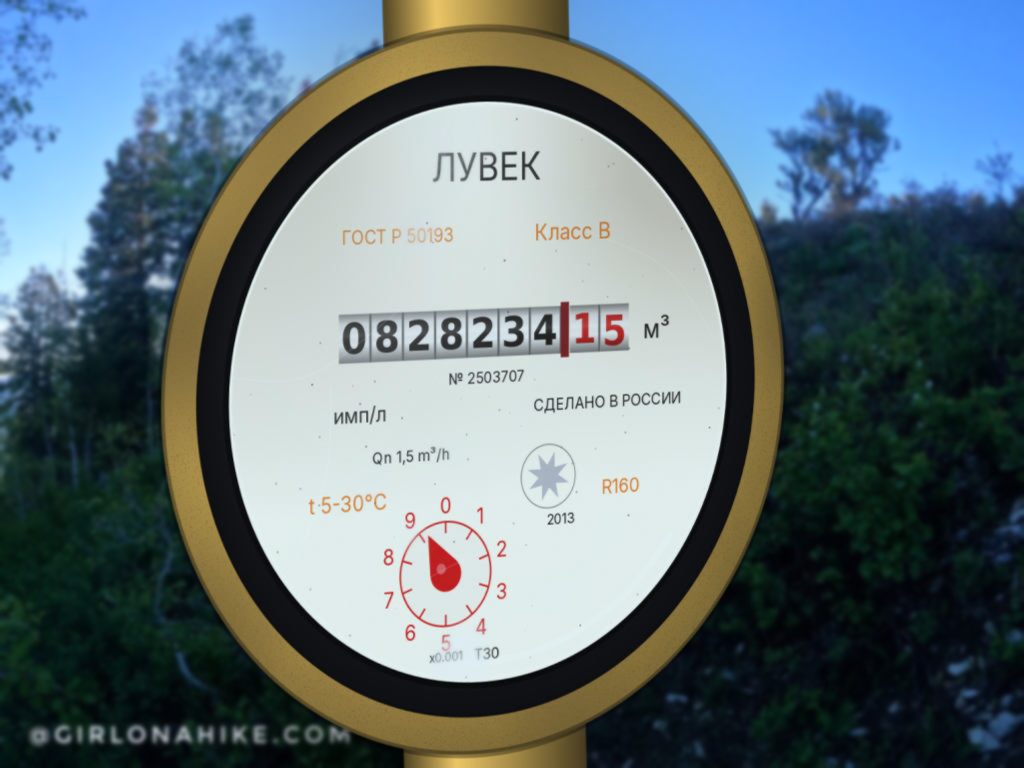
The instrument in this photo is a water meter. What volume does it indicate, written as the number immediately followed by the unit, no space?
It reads 828234.149m³
